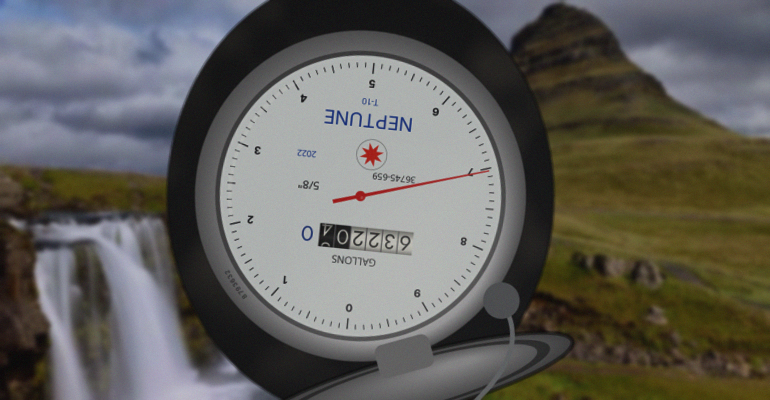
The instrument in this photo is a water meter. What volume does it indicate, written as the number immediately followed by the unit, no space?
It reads 6322037.0gal
